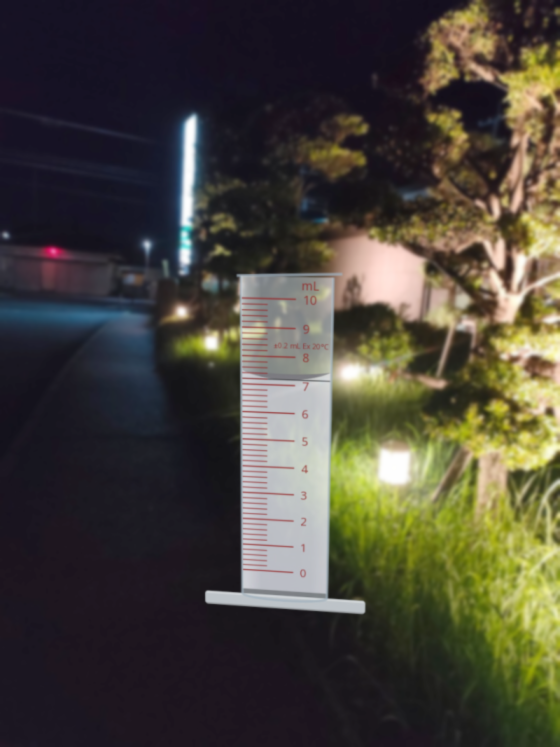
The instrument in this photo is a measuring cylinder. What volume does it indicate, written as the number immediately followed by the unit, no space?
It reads 7.2mL
